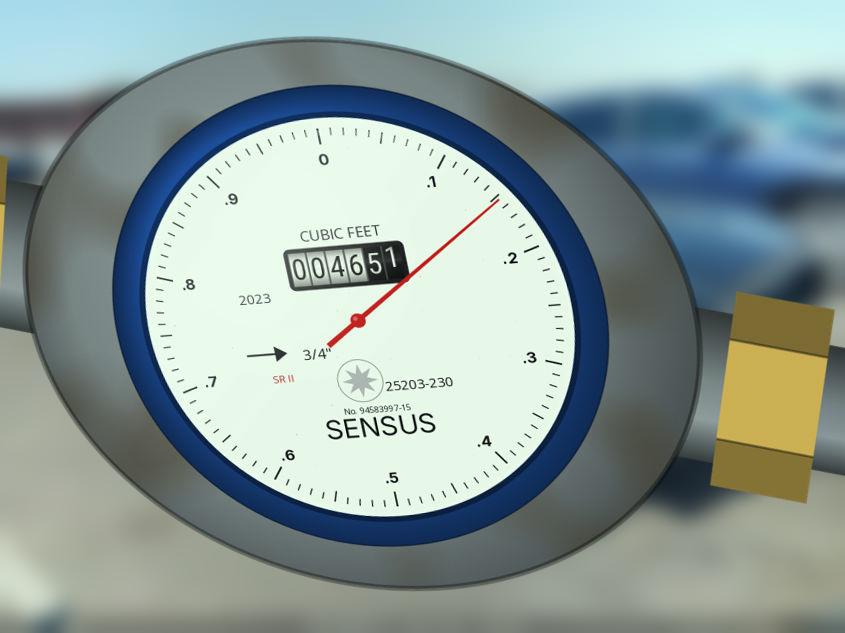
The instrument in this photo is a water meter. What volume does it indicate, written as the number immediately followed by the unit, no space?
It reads 4651.15ft³
